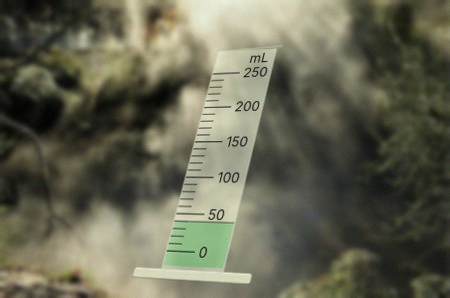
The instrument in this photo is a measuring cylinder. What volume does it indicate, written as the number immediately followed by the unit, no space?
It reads 40mL
